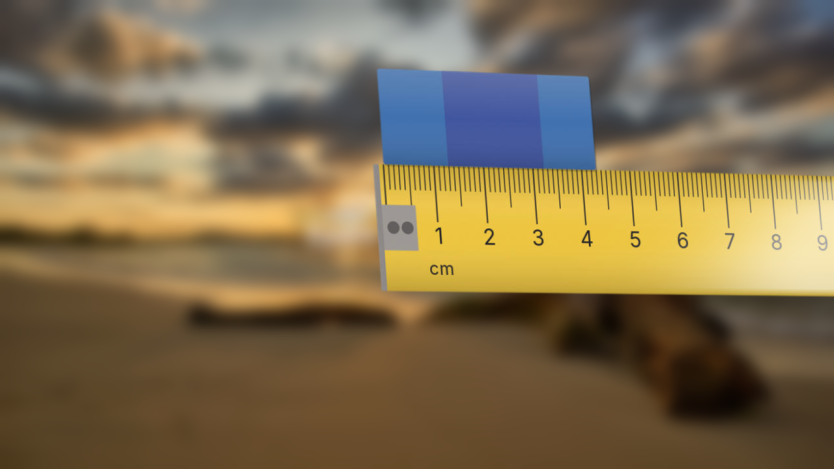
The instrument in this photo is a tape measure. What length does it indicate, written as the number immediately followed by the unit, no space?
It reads 4.3cm
